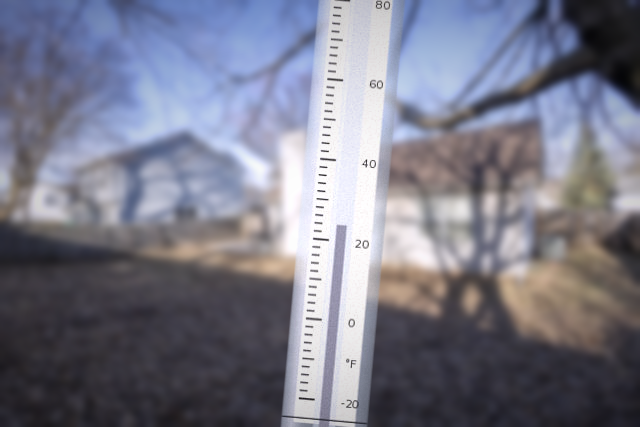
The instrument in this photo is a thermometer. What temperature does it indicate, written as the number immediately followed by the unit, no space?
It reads 24°F
